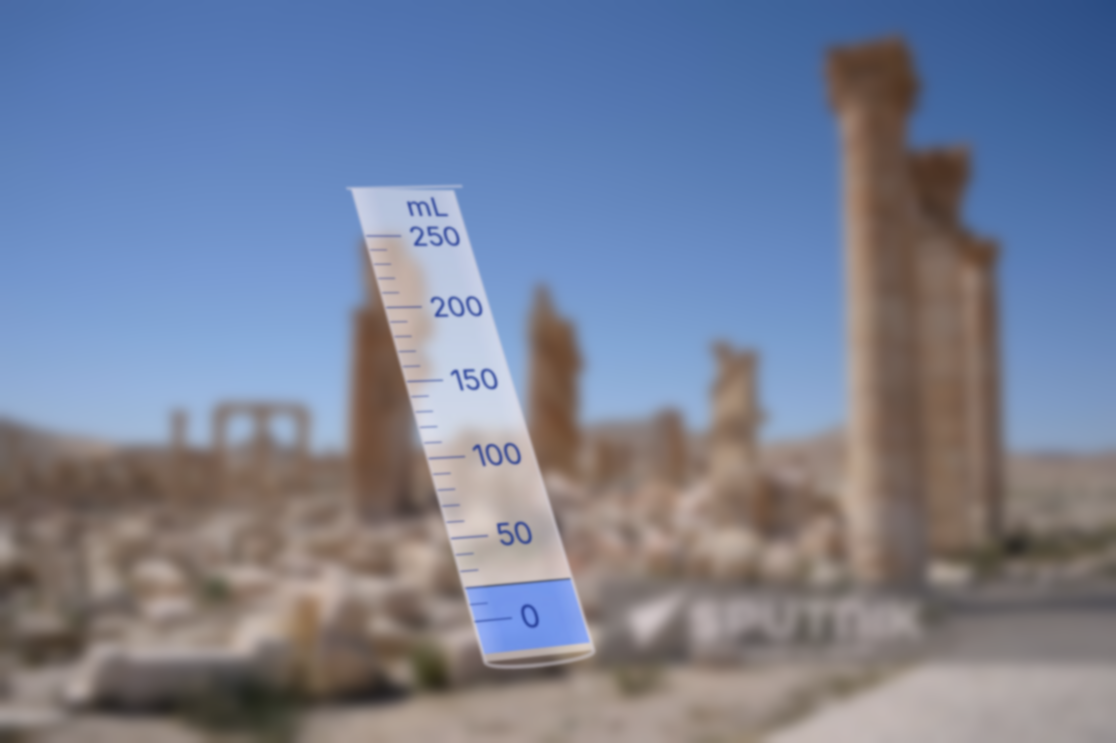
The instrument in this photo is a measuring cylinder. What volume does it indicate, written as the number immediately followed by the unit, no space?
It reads 20mL
